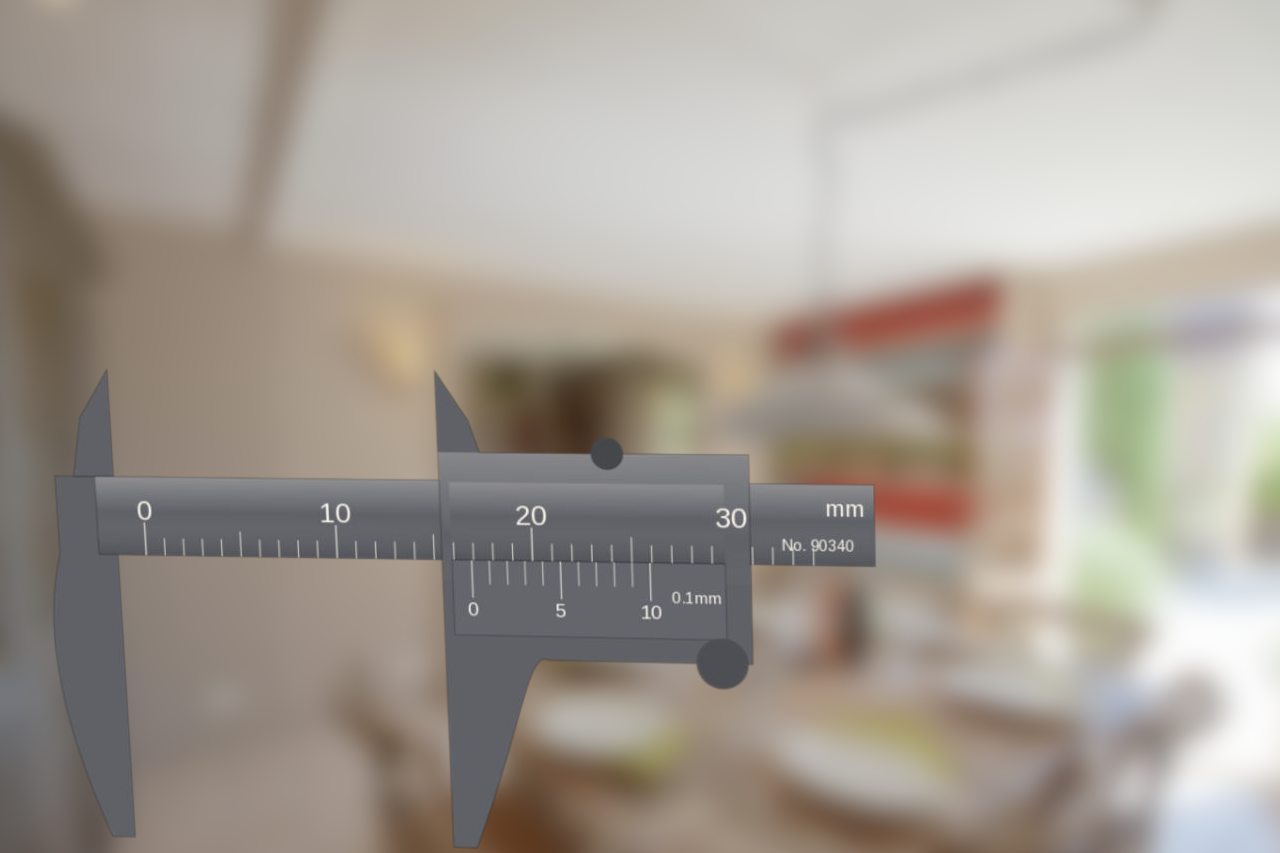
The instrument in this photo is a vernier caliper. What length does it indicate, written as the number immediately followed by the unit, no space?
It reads 16.9mm
